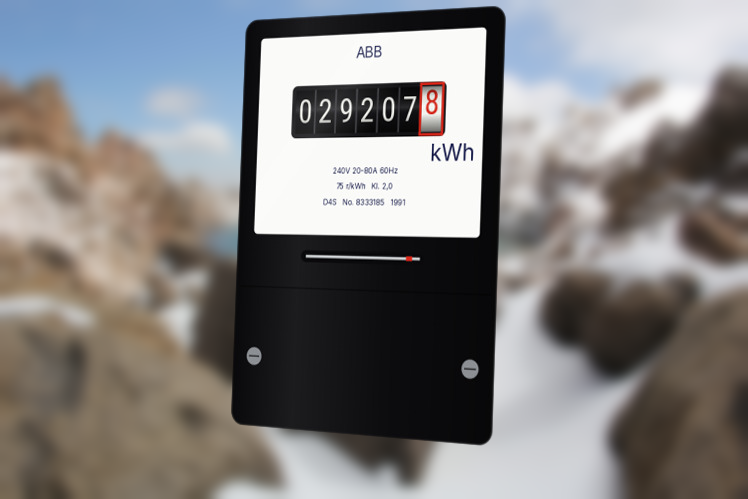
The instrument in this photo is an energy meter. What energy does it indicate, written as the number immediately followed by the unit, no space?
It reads 29207.8kWh
